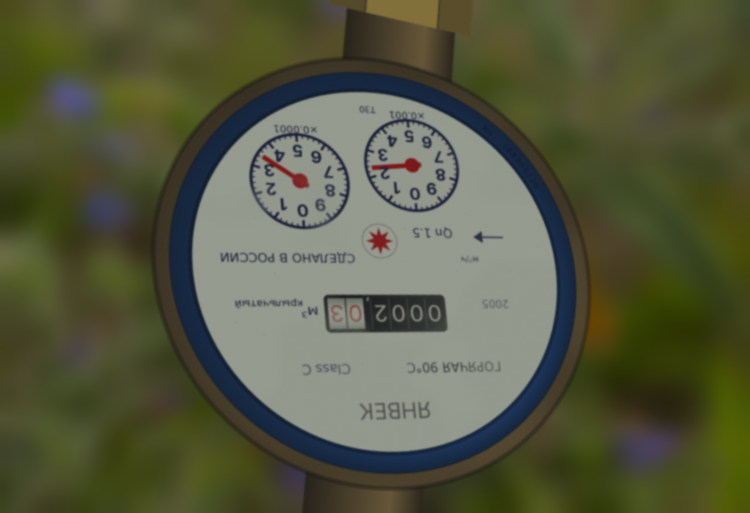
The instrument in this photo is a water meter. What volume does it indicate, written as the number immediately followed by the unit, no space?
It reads 2.0323m³
